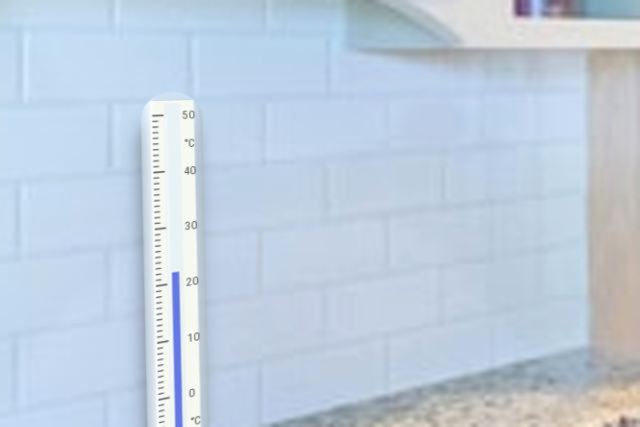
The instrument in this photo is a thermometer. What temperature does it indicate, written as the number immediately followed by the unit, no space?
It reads 22°C
